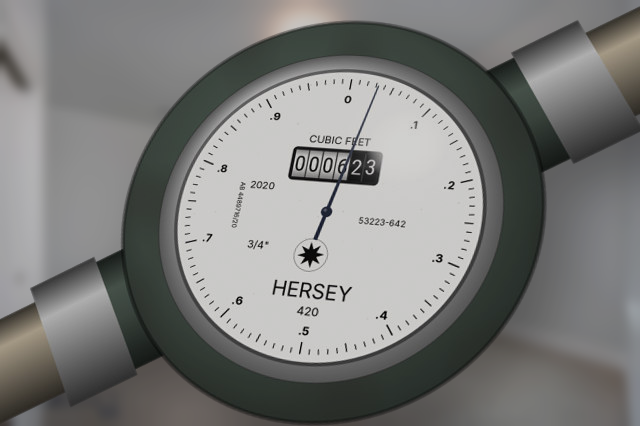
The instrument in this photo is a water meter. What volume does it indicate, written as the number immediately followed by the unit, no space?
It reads 623.03ft³
